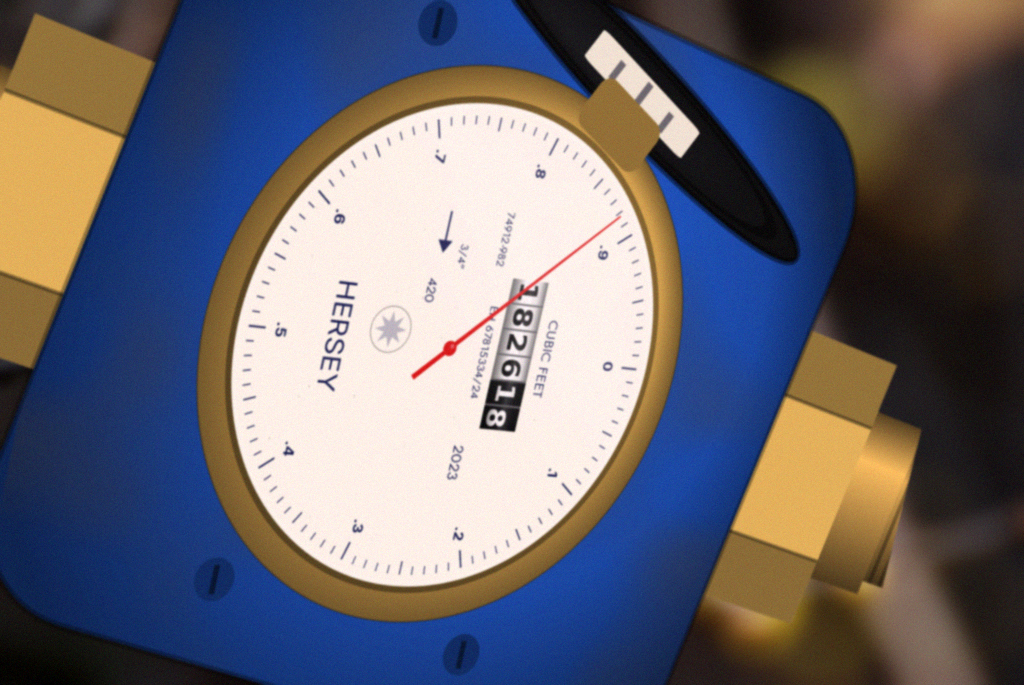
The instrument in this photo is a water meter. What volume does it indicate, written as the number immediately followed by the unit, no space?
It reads 182617.88ft³
